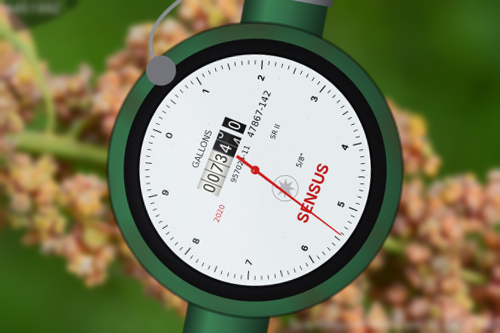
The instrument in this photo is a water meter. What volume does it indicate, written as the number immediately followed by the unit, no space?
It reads 73435.4gal
